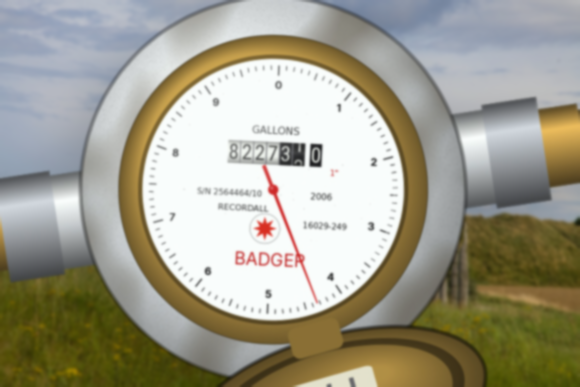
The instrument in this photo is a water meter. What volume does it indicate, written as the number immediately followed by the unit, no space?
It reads 8227314.3gal
